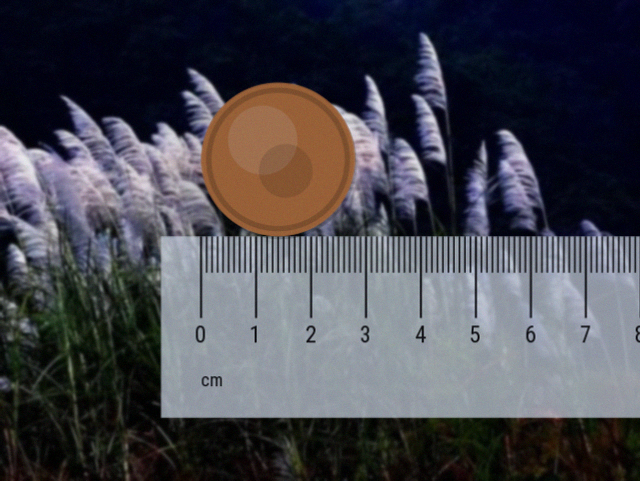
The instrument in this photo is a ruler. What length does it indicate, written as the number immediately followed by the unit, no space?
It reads 2.8cm
